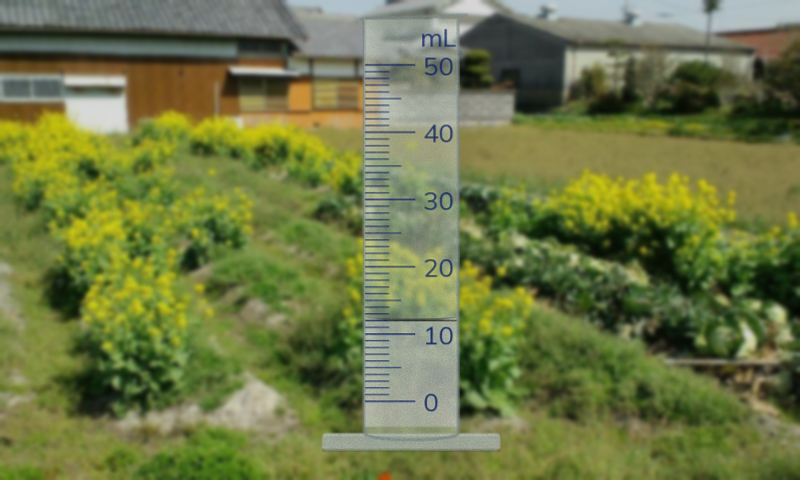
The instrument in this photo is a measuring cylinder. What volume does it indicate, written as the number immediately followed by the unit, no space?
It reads 12mL
